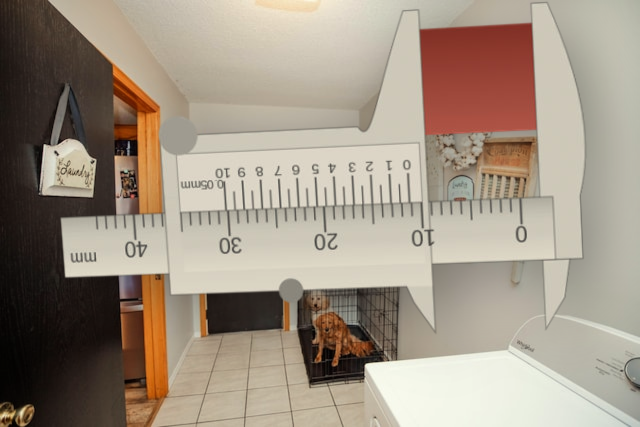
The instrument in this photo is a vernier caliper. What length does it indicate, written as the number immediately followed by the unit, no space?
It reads 11.2mm
